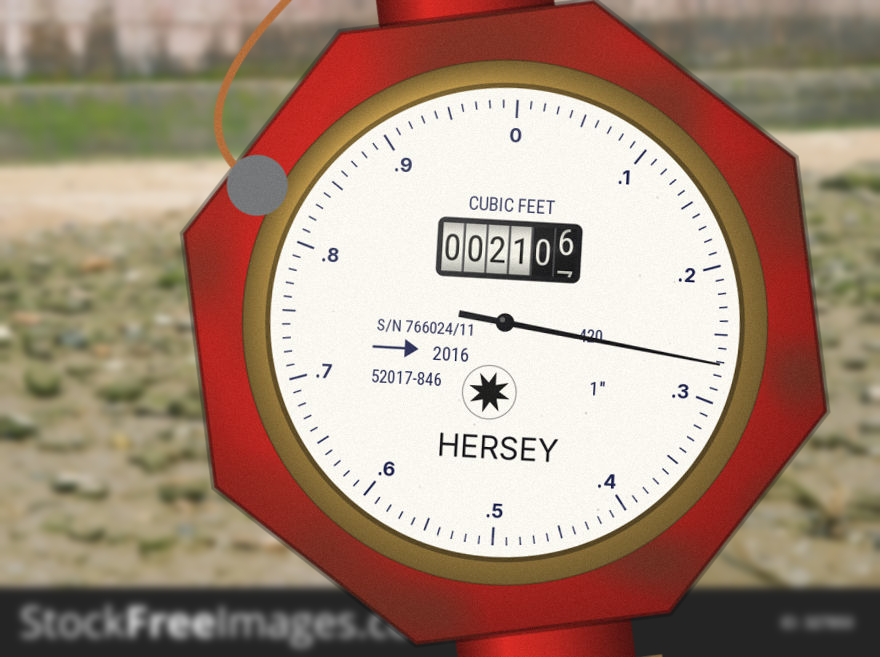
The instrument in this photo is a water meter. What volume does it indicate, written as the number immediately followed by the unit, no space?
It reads 2106.27ft³
